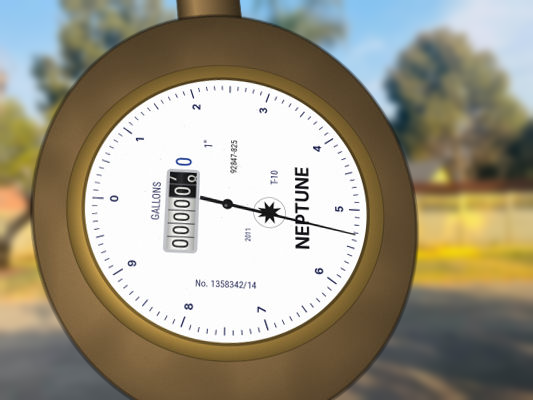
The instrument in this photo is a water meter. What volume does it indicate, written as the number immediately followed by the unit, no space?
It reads 75.3gal
